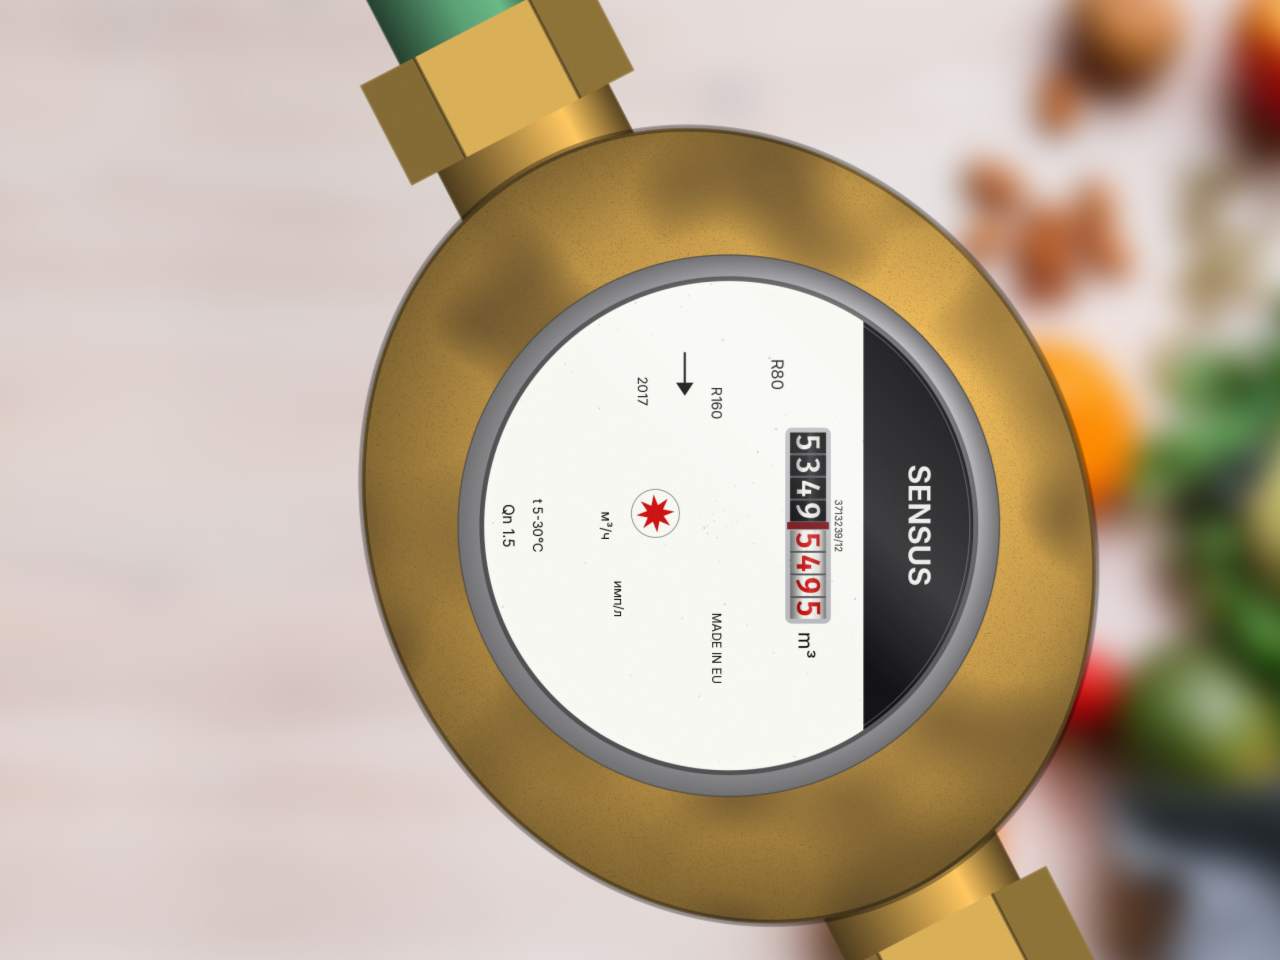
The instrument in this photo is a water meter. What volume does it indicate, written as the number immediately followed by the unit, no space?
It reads 5349.5495m³
